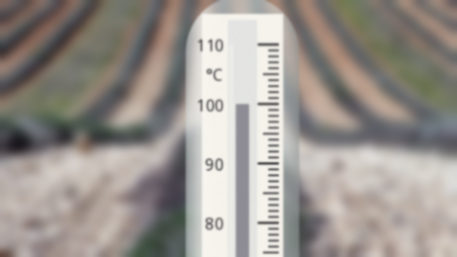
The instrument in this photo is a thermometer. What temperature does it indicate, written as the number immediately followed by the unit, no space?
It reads 100°C
